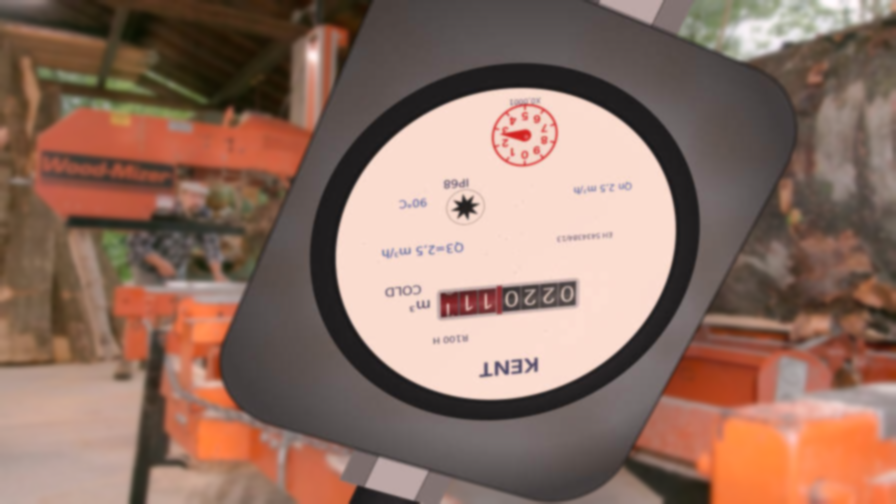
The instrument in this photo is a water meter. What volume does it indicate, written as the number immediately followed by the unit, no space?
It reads 220.1112m³
